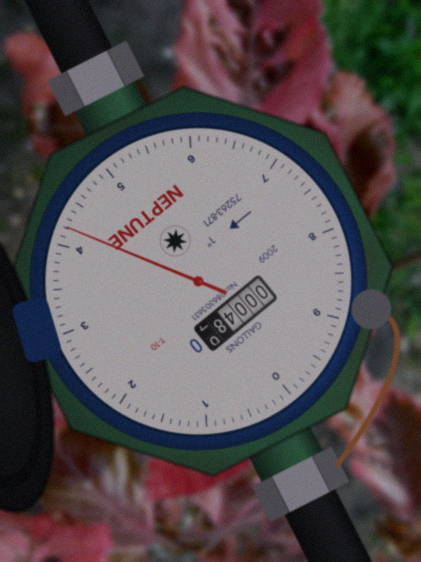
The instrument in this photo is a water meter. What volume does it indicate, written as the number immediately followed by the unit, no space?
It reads 4864.2gal
